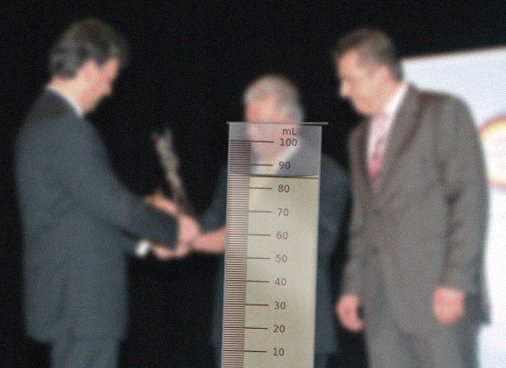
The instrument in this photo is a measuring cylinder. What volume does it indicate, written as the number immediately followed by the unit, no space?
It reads 85mL
